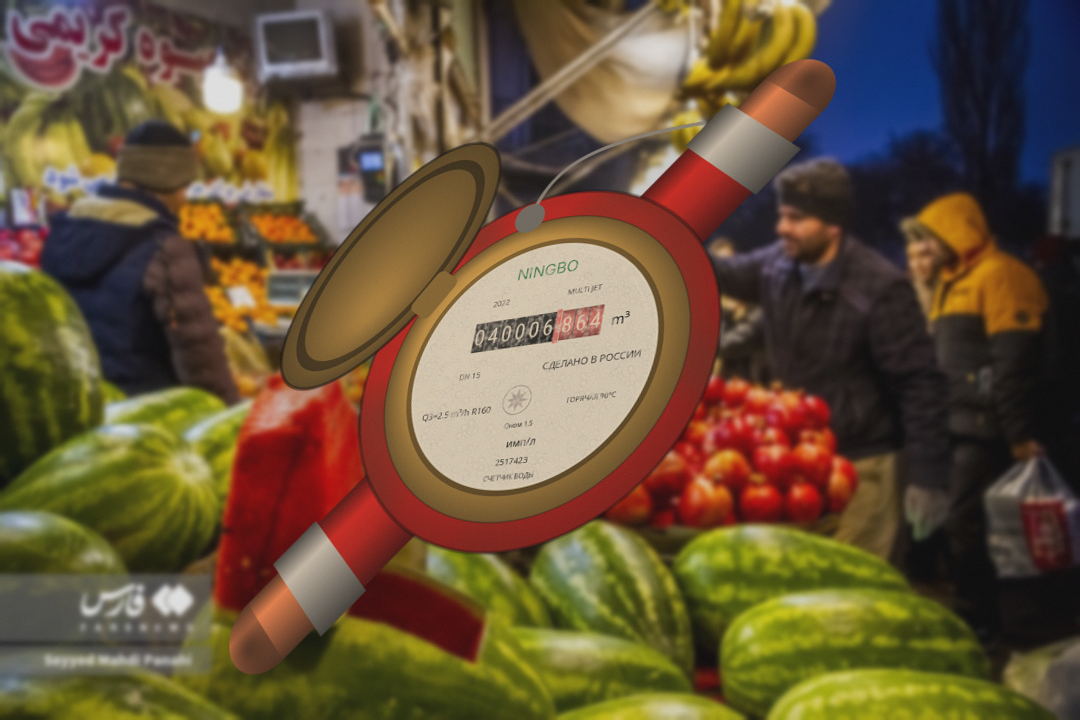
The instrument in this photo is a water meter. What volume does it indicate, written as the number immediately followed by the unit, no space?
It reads 40006.864m³
